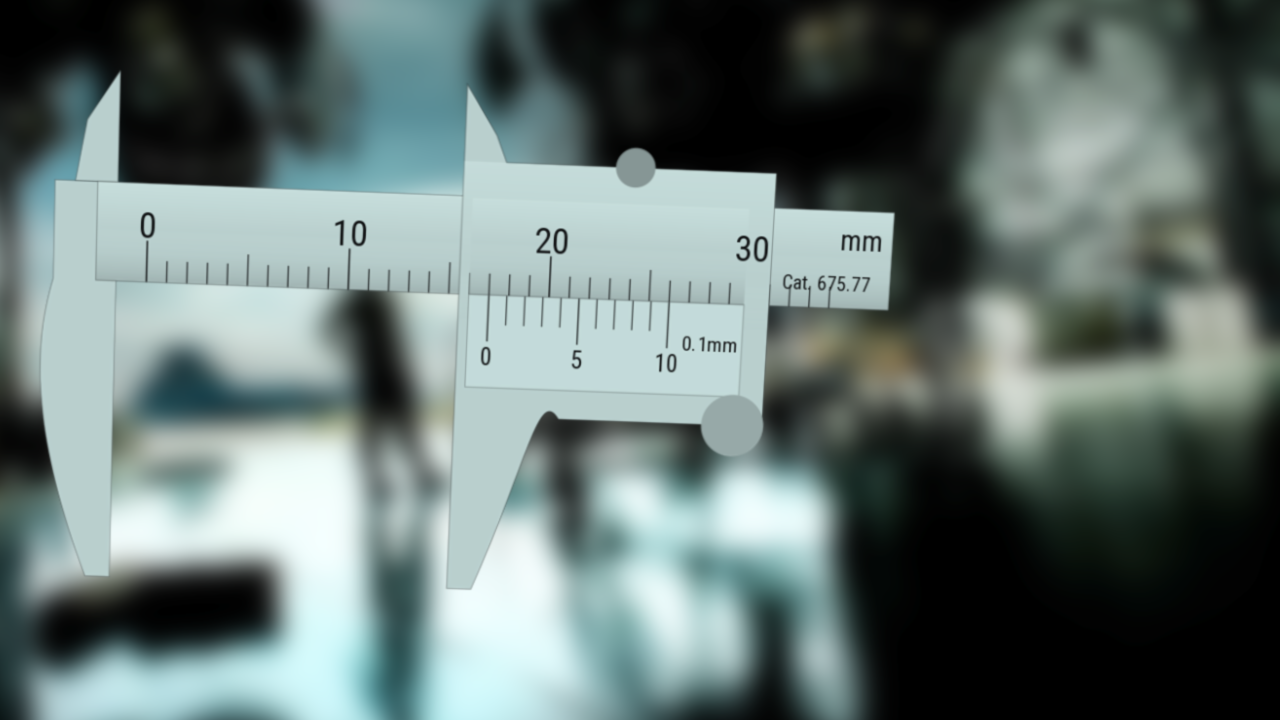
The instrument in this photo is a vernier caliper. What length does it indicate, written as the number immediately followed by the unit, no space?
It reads 17.0mm
